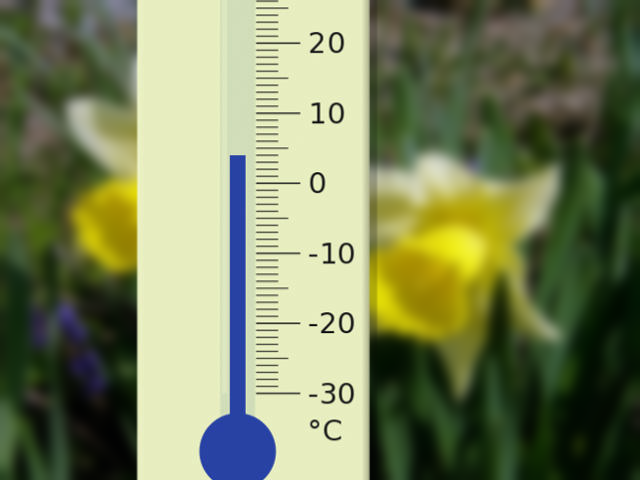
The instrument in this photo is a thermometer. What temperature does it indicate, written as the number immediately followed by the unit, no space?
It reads 4°C
